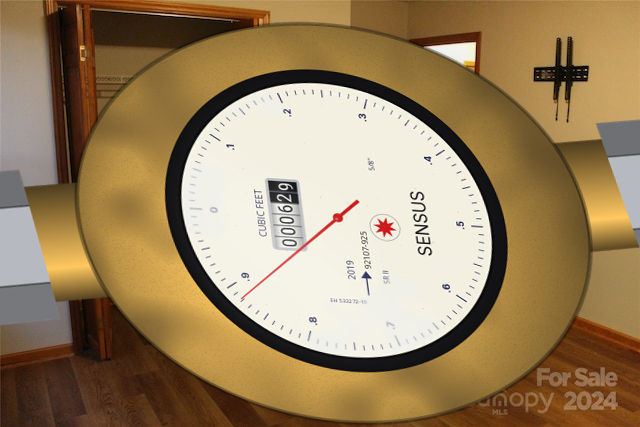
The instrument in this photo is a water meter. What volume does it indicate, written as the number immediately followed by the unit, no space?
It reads 628.88ft³
